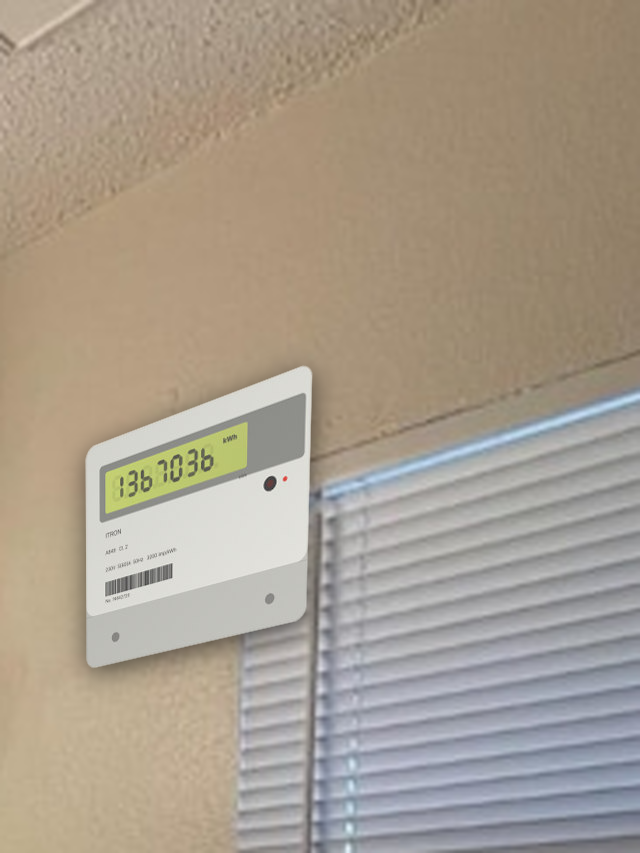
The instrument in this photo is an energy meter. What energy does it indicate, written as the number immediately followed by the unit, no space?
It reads 1367036kWh
